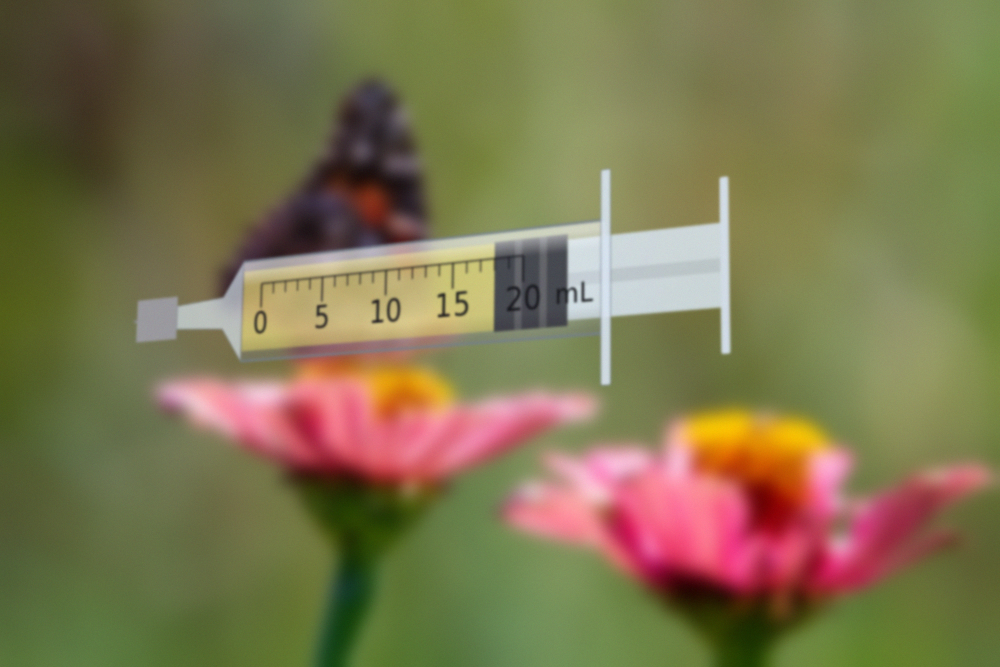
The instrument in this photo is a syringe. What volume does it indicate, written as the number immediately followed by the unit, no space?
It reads 18mL
